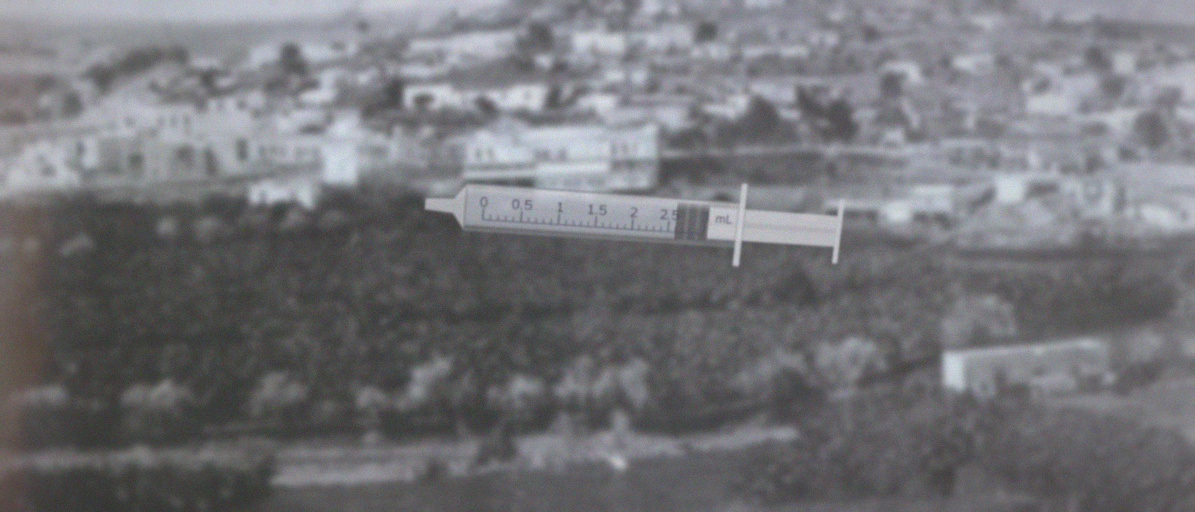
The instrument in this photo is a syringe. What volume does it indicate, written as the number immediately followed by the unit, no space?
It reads 2.6mL
